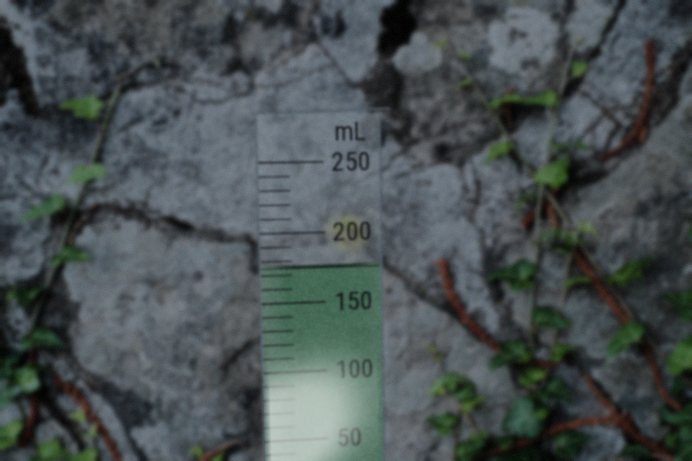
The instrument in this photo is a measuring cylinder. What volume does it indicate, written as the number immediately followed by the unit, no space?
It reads 175mL
